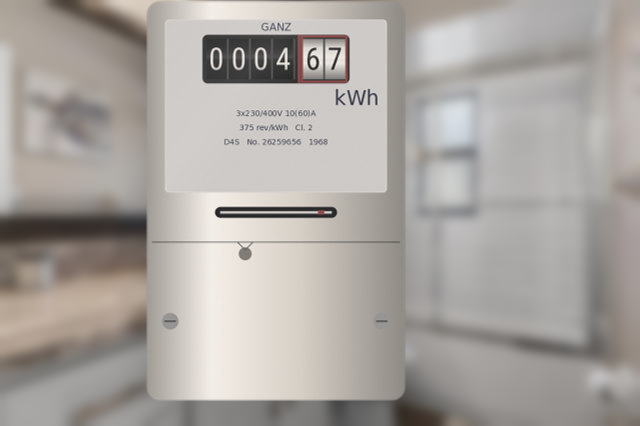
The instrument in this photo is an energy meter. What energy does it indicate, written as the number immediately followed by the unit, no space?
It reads 4.67kWh
